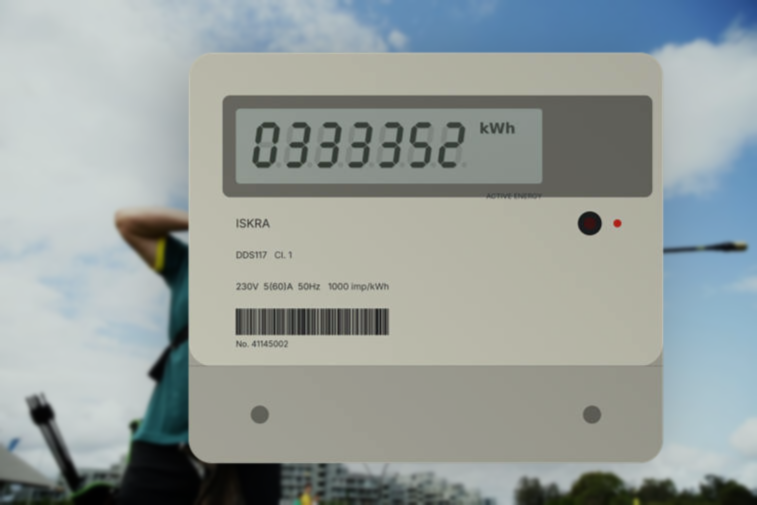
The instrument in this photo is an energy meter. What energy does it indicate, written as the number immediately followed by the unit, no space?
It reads 333352kWh
